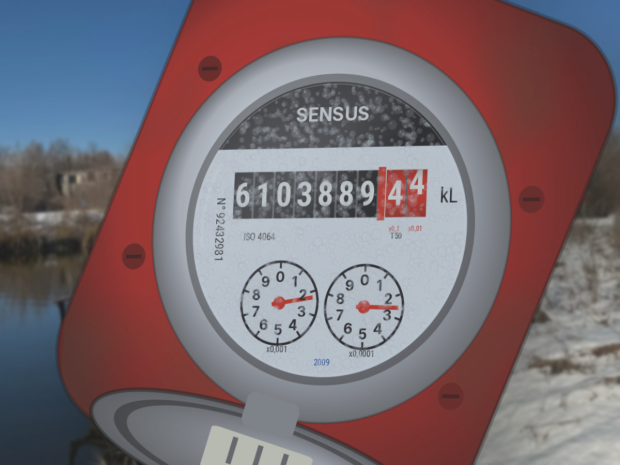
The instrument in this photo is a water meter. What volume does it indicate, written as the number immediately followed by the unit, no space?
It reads 6103889.4422kL
